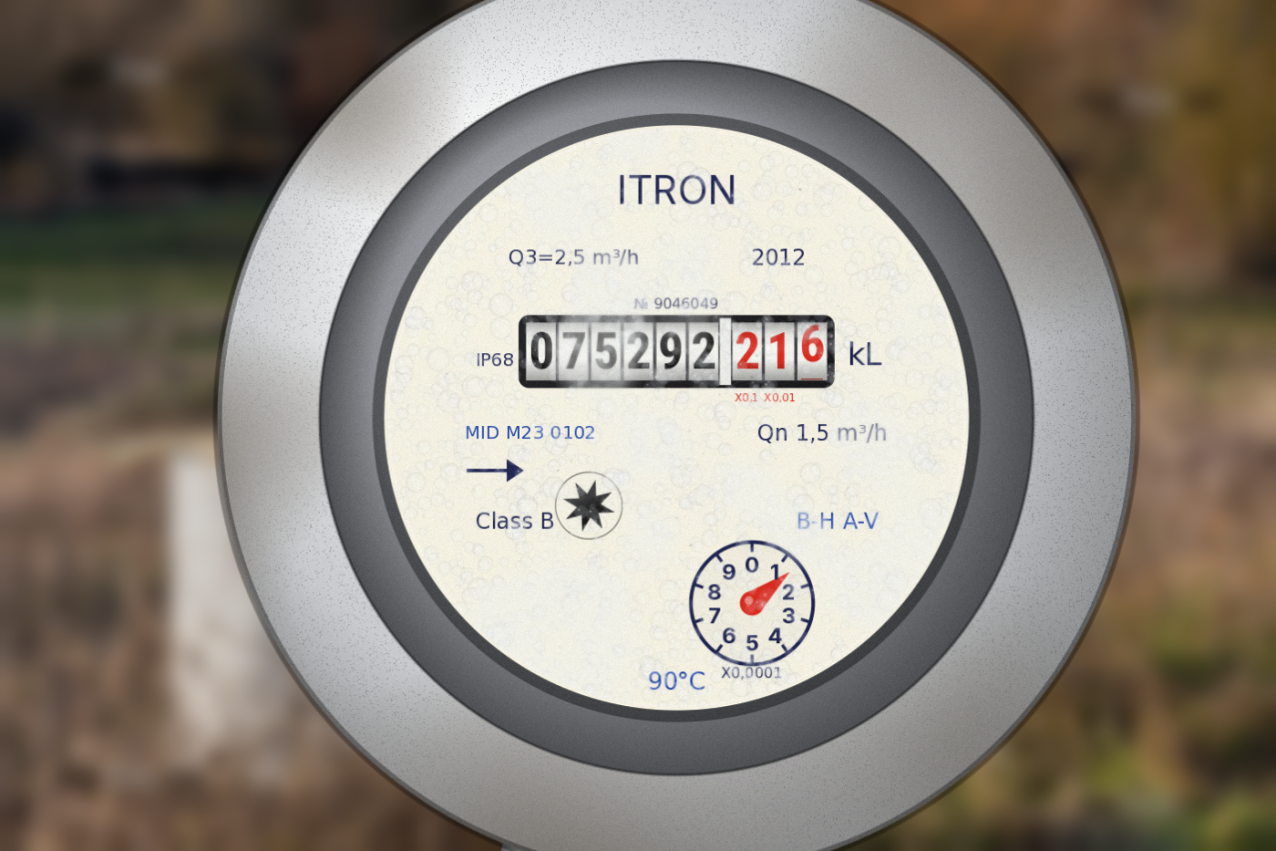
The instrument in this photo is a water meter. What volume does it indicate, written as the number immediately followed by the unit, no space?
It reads 75292.2161kL
